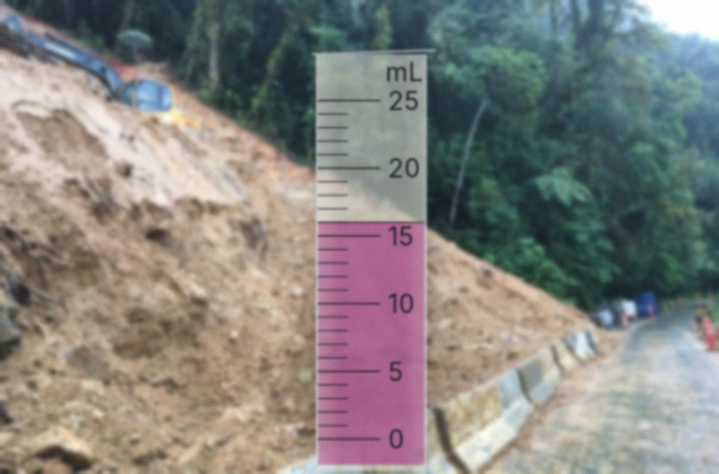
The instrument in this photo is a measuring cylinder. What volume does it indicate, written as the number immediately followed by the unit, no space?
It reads 16mL
